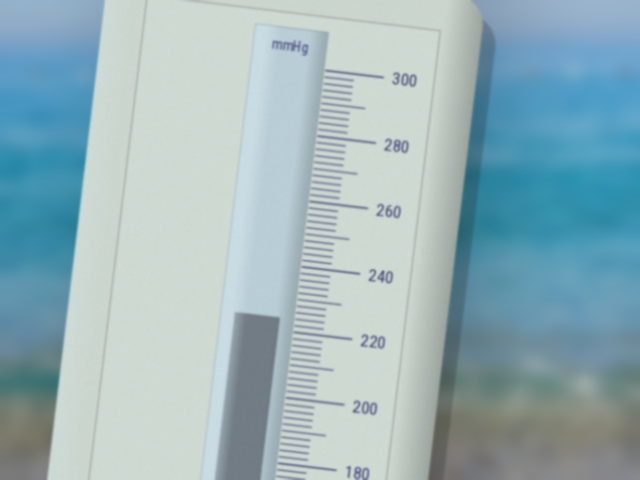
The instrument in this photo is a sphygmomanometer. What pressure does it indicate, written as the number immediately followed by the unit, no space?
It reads 224mmHg
